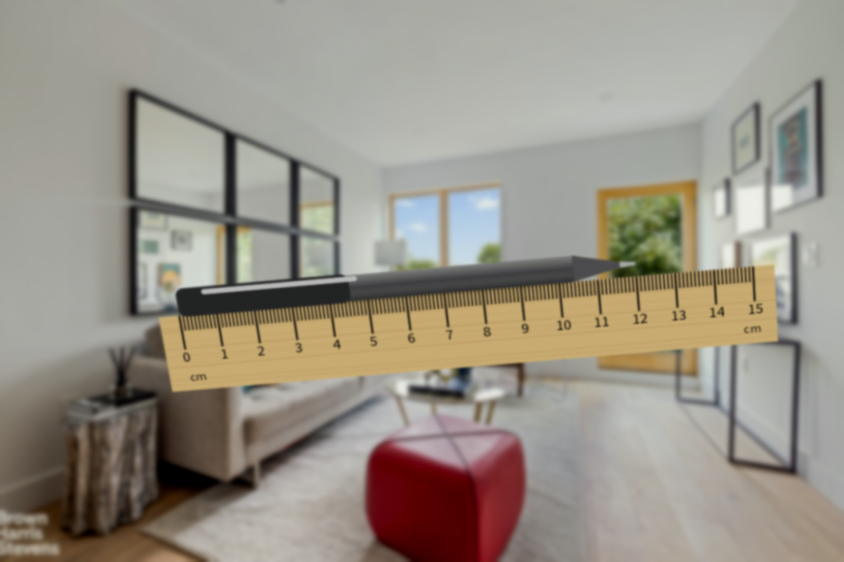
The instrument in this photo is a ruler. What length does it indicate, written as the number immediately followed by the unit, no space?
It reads 12cm
